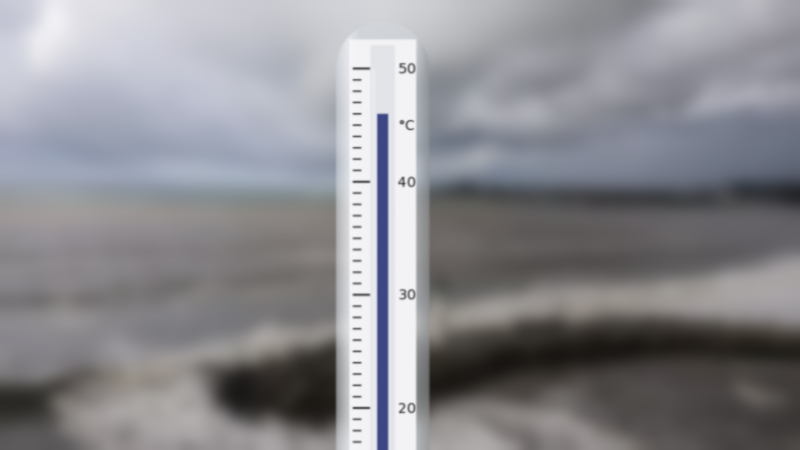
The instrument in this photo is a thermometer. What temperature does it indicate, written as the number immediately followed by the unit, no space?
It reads 46°C
